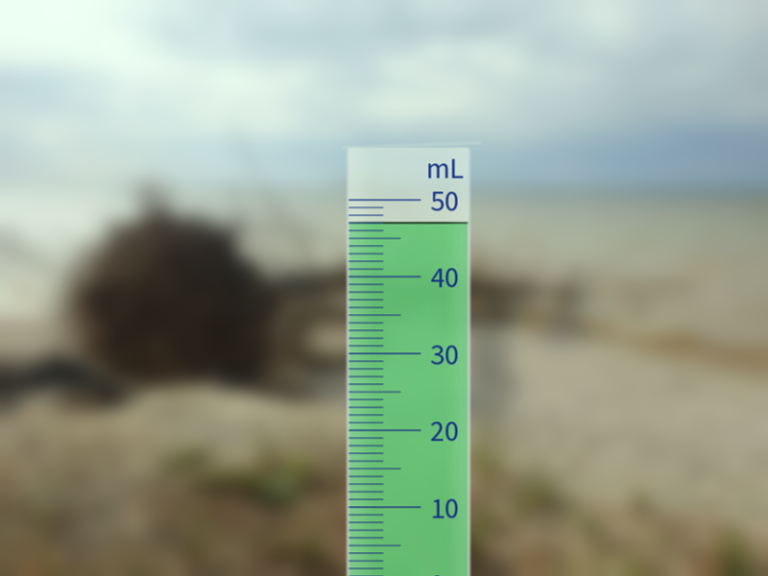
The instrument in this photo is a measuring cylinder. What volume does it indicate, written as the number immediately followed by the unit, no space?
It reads 47mL
